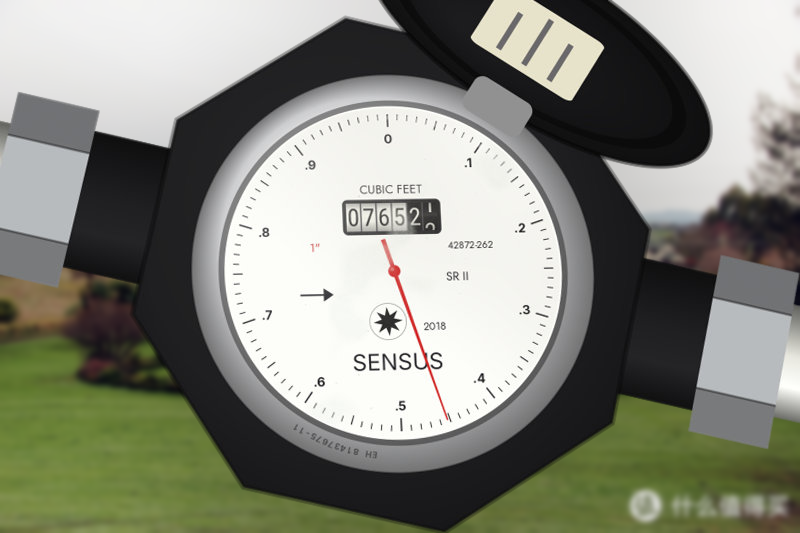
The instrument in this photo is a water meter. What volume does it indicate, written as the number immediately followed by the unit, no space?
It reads 76521.45ft³
